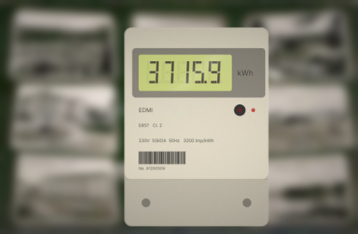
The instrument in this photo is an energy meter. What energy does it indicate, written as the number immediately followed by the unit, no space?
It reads 3715.9kWh
